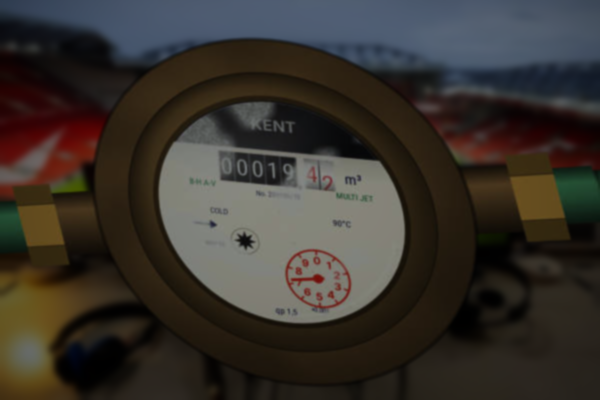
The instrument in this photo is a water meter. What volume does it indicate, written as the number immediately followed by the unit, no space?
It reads 19.417m³
